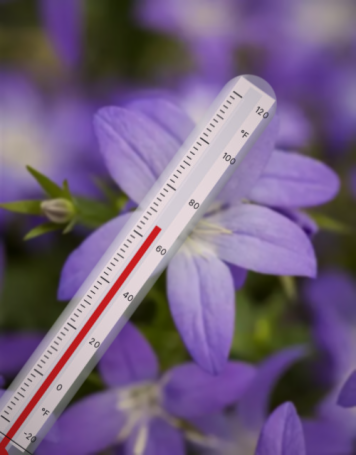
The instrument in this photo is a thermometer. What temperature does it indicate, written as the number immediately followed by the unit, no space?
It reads 66°F
